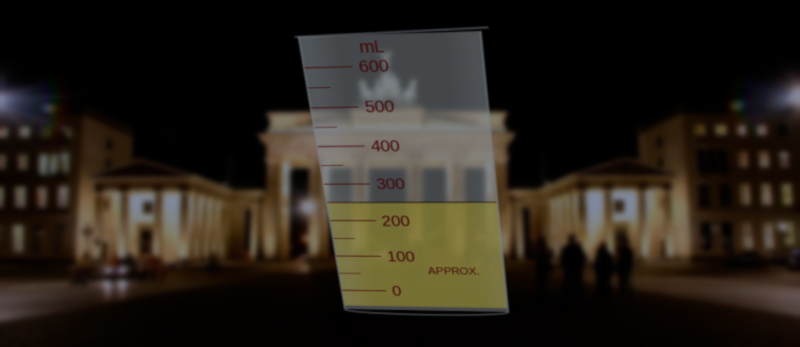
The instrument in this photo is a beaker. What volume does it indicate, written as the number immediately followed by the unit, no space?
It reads 250mL
